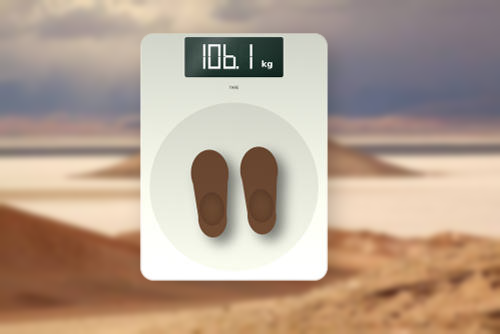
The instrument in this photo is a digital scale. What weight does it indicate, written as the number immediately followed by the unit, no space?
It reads 106.1kg
